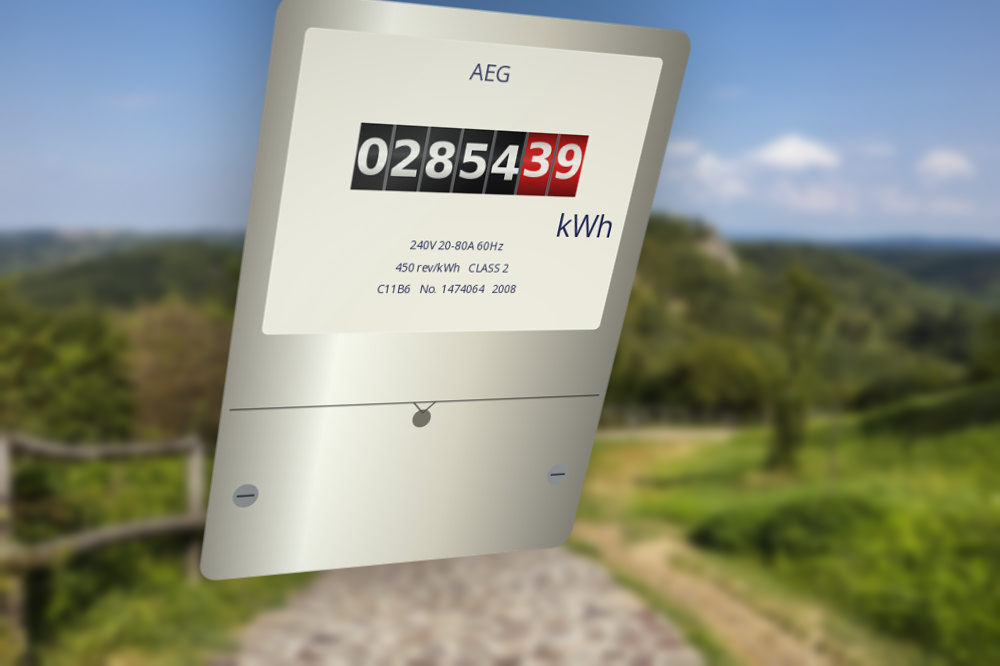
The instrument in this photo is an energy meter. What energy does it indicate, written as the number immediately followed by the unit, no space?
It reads 2854.39kWh
